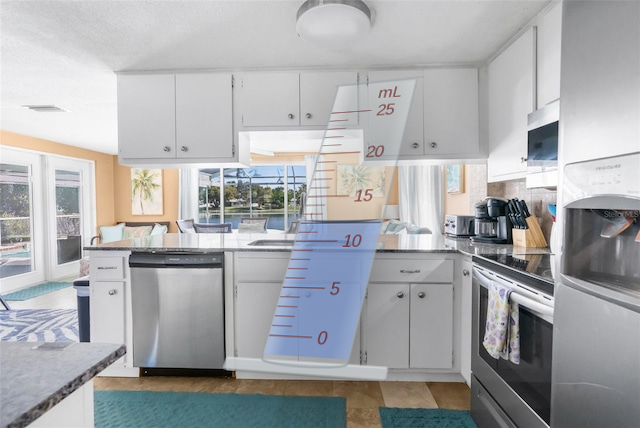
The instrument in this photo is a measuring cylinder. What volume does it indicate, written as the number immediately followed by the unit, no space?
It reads 12mL
